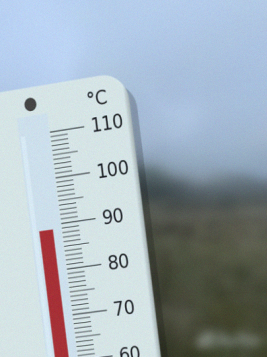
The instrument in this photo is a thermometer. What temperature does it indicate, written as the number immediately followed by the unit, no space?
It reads 89°C
